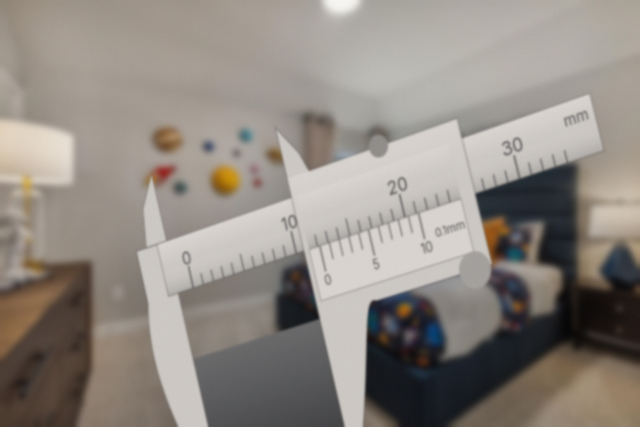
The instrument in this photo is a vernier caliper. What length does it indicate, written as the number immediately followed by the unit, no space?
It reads 12.2mm
